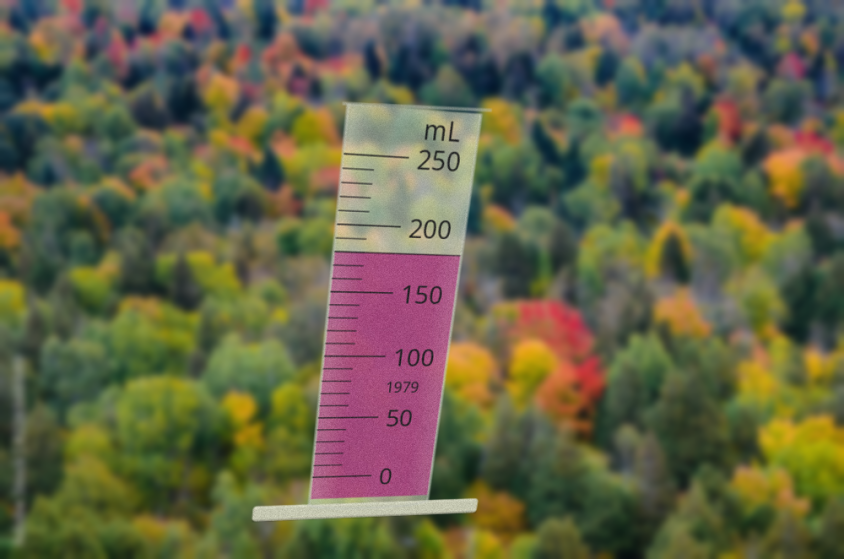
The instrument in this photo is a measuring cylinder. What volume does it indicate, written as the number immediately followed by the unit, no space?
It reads 180mL
